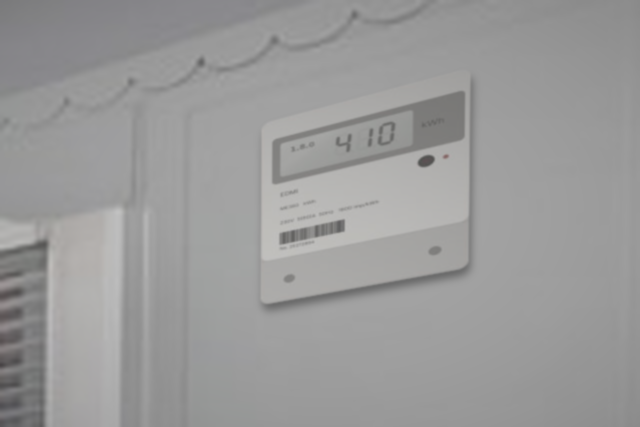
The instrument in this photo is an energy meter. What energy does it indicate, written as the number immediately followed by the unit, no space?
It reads 410kWh
